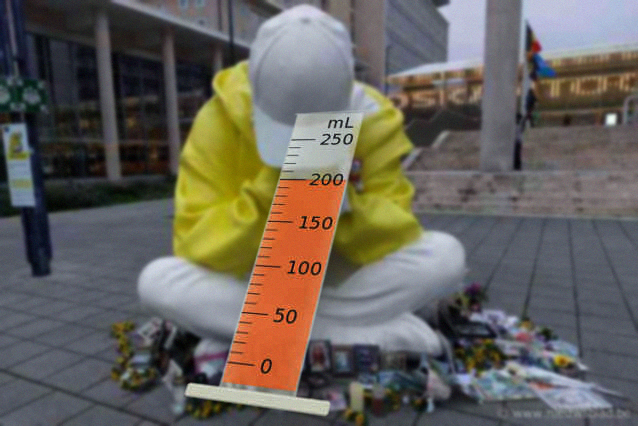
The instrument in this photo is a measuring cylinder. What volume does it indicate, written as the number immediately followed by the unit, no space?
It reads 200mL
